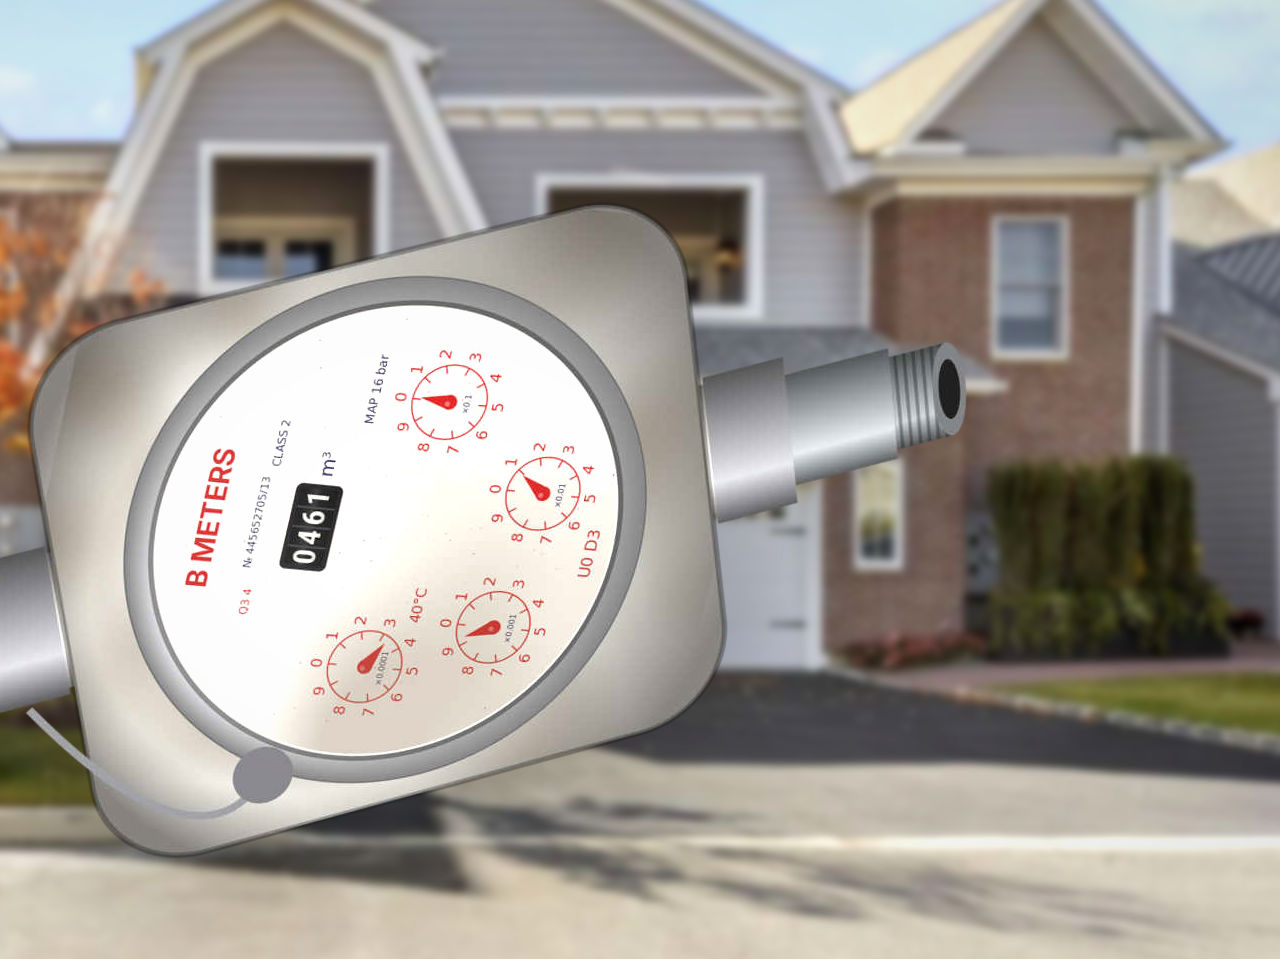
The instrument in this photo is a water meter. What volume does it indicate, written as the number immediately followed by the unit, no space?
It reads 461.0093m³
